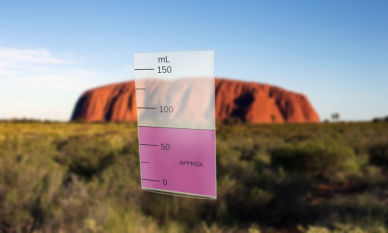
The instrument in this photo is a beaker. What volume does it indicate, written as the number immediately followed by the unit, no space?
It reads 75mL
